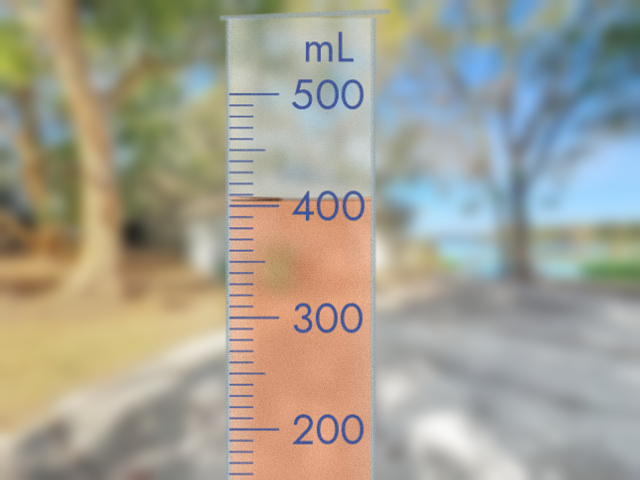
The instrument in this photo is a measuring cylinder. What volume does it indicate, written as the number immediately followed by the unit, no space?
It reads 405mL
